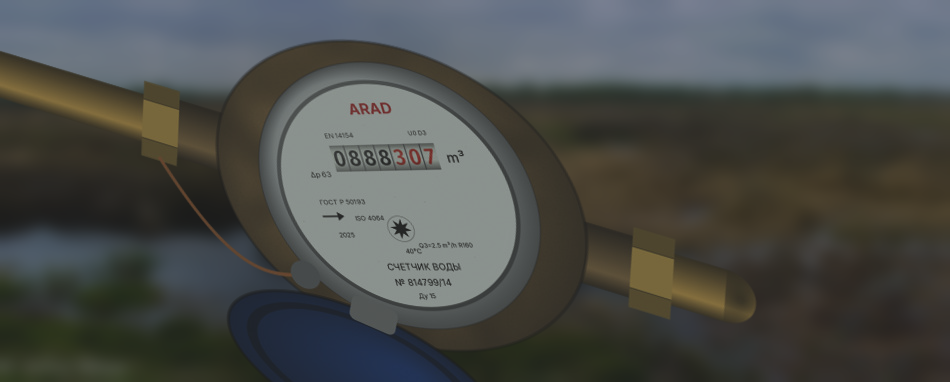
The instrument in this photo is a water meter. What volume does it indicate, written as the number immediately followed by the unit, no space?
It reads 888.307m³
